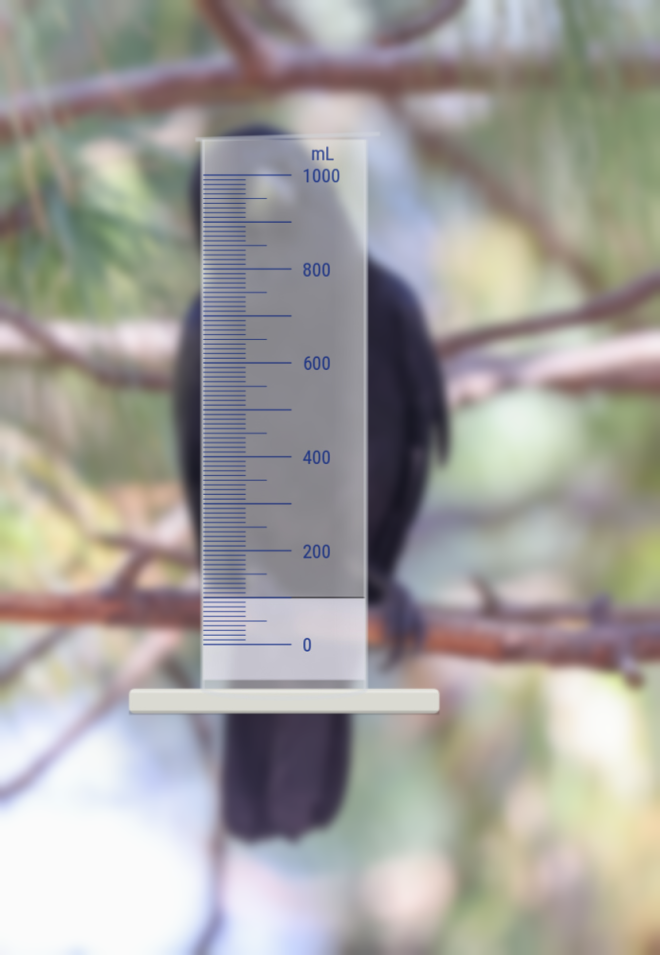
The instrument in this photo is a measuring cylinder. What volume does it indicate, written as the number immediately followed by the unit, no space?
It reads 100mL
